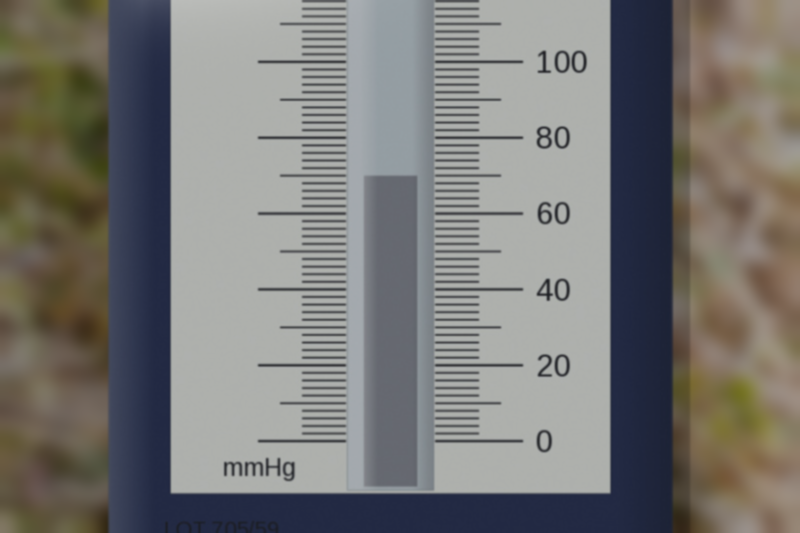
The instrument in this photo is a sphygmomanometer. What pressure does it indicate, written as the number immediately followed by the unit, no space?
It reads 70mmHg
